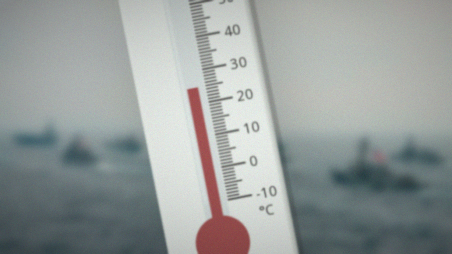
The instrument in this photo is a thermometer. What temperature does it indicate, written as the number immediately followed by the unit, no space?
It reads 25°C
